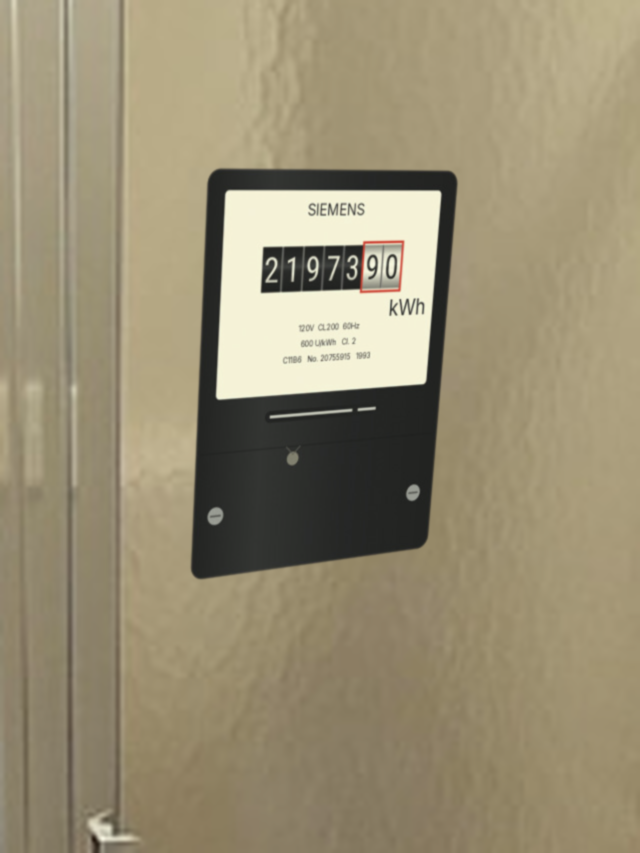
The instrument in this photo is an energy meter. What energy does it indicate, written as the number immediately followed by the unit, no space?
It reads 21973.90kWh
